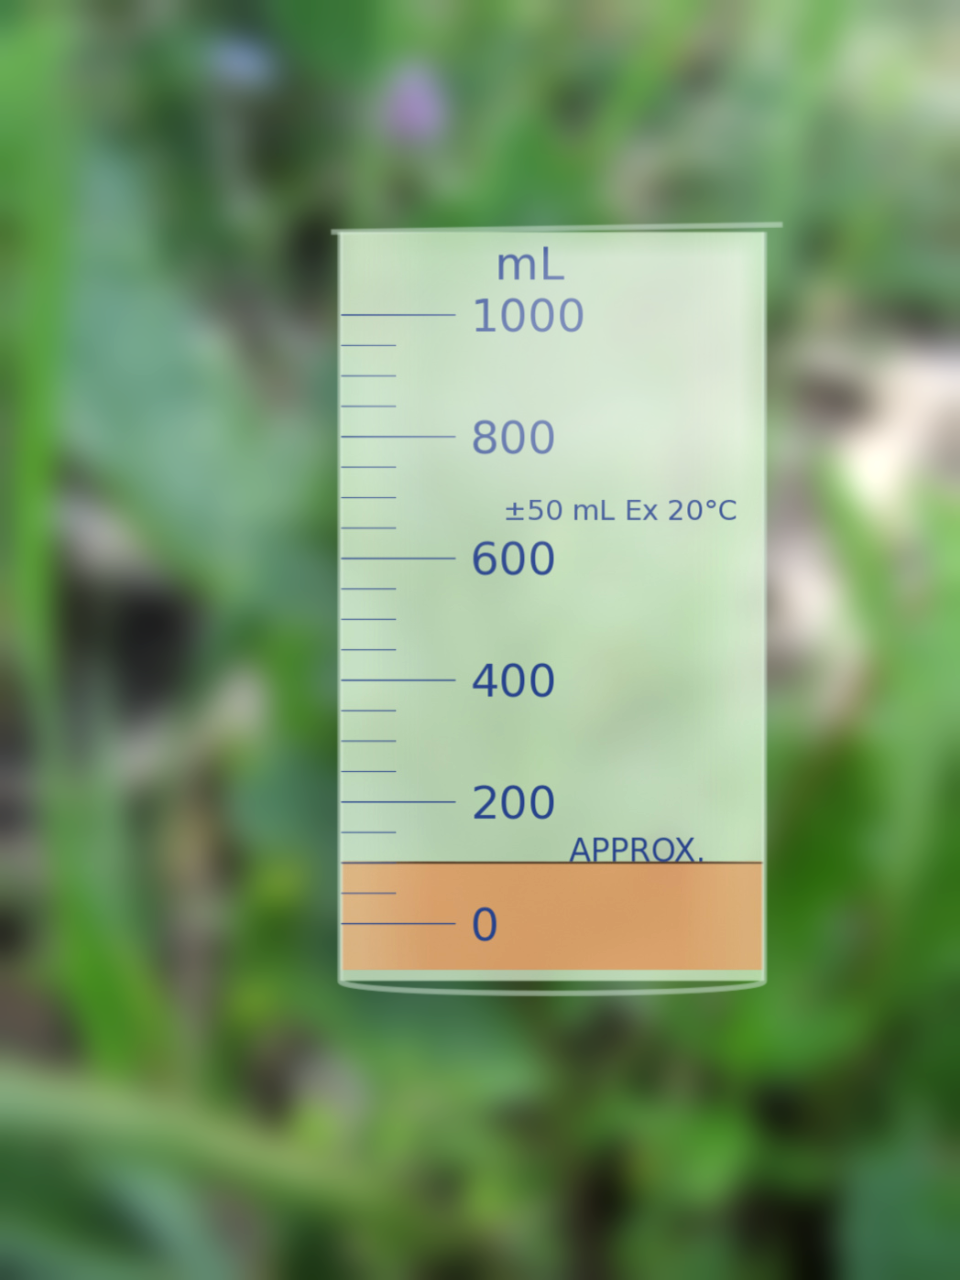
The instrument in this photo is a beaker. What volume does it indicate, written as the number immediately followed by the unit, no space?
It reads 100mL
